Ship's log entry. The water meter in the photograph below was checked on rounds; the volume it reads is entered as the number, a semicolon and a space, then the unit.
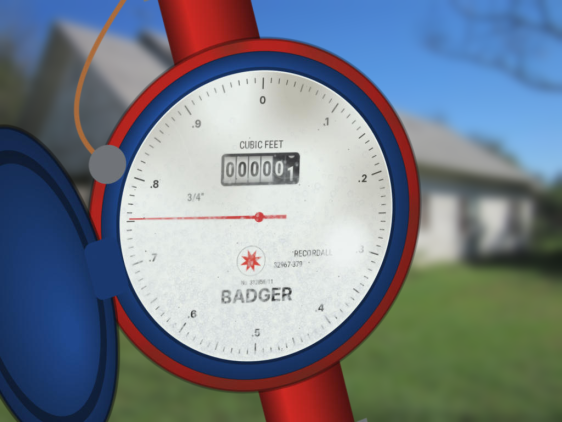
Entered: 0.75; ft³
